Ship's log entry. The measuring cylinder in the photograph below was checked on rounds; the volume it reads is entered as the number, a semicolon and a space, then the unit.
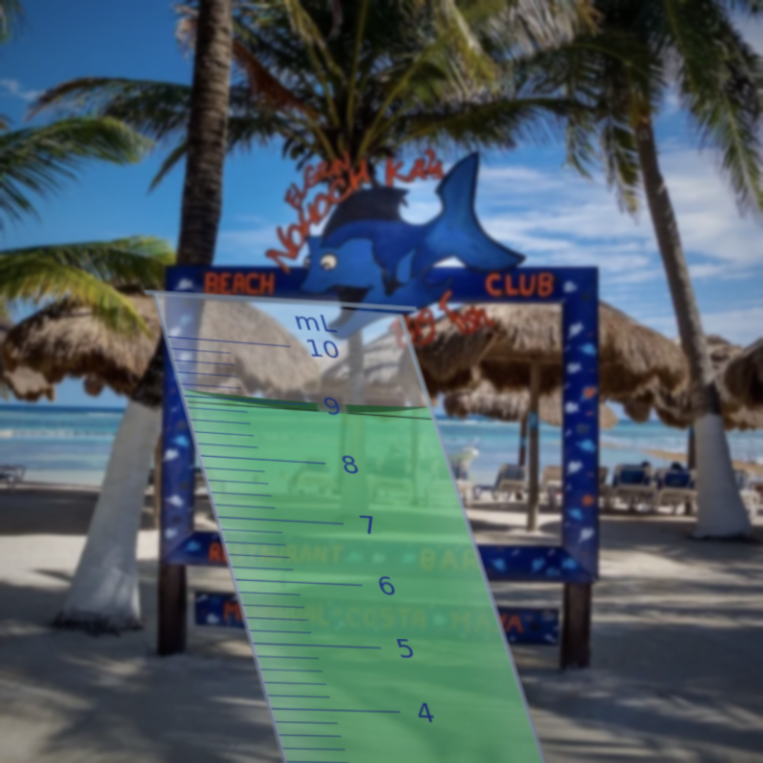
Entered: 8.9; mL
